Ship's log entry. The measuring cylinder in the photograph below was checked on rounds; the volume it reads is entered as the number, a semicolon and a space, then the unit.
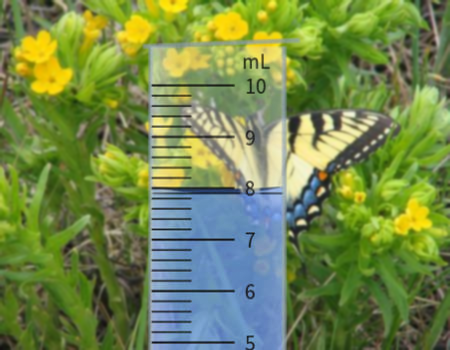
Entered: 7.9; mL
